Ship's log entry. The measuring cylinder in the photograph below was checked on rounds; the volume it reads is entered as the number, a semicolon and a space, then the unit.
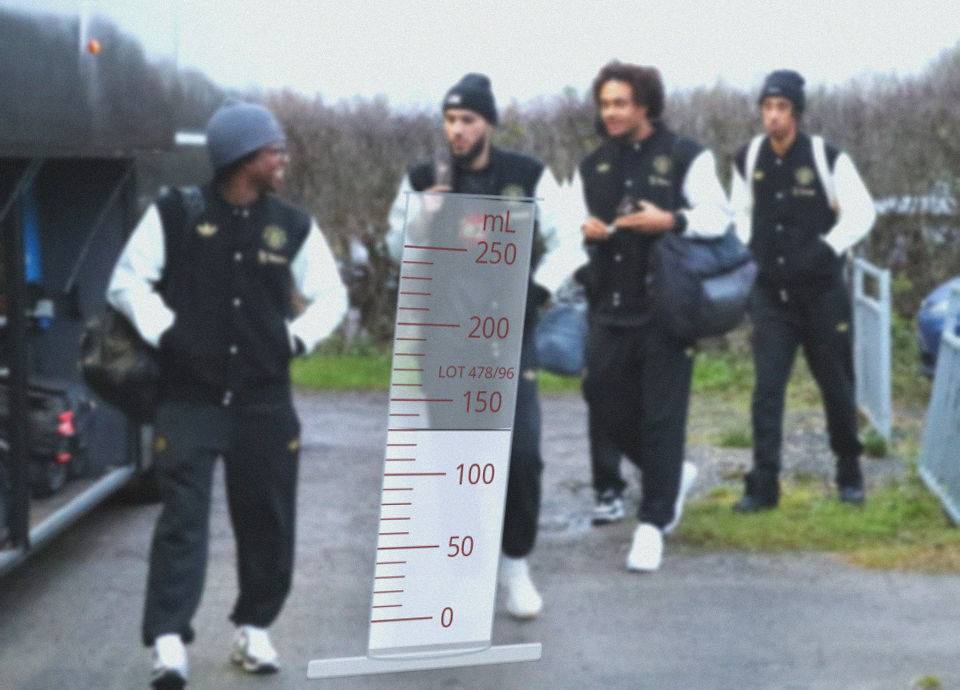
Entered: 130; mL
